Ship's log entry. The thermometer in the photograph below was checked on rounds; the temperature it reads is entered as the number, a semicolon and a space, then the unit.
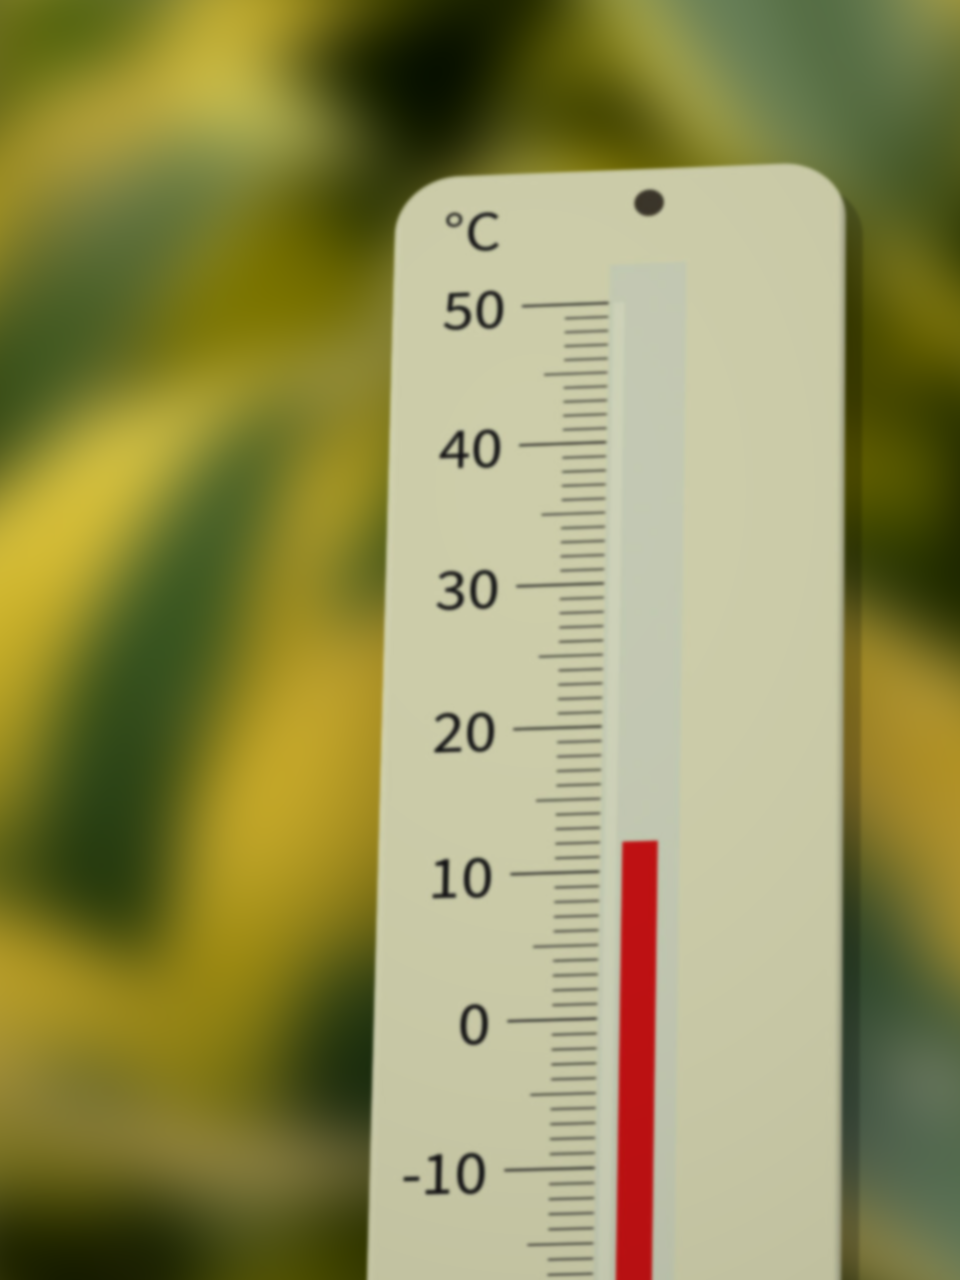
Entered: 12; °C
